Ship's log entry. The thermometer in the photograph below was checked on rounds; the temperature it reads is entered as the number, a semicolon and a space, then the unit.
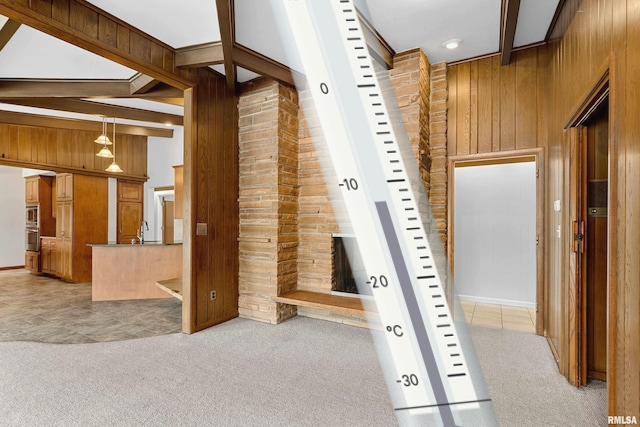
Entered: -12; °C
